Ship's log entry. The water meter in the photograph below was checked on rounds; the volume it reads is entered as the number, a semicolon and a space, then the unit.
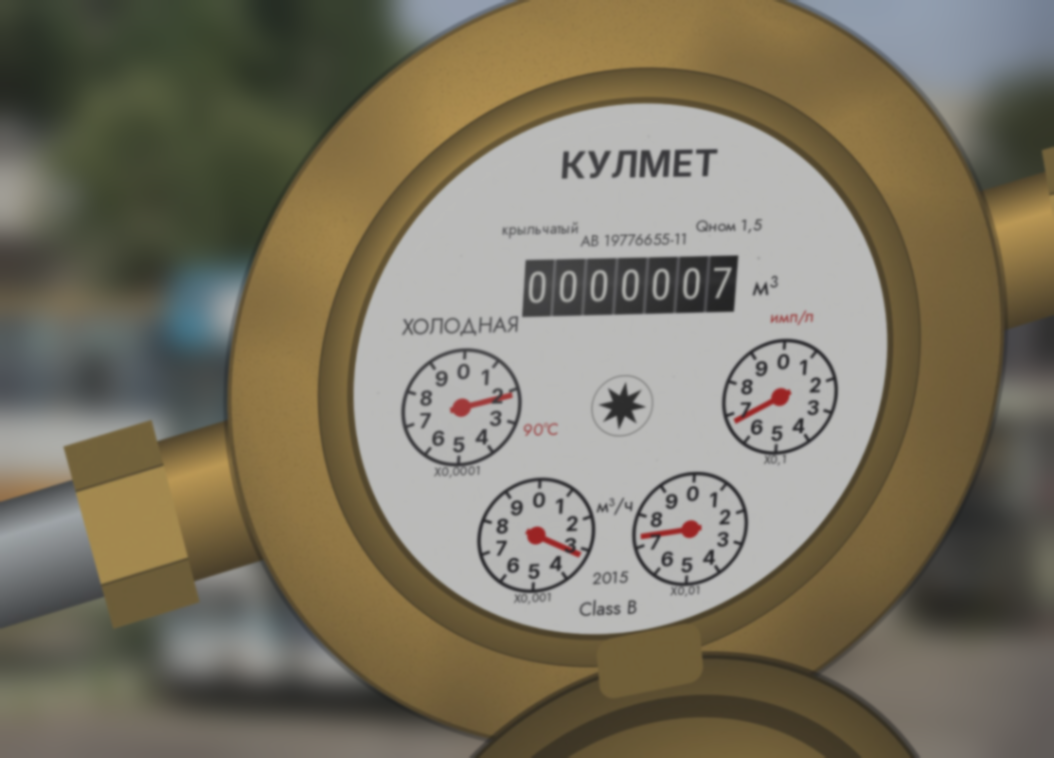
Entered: 7.6732; m³
